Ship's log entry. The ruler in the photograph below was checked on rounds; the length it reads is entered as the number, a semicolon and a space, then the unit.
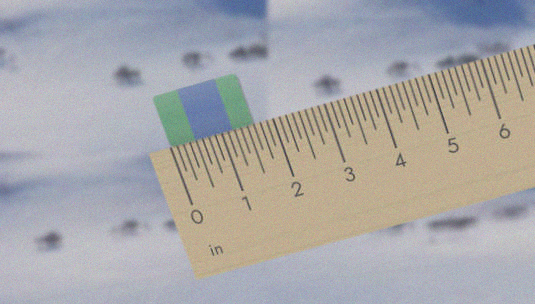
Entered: 1.625; in
